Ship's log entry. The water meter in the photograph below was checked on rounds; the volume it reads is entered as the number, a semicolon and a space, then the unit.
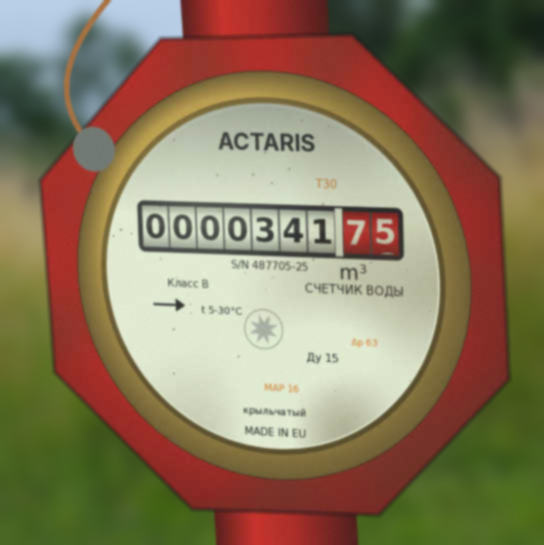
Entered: 341.75; m³
